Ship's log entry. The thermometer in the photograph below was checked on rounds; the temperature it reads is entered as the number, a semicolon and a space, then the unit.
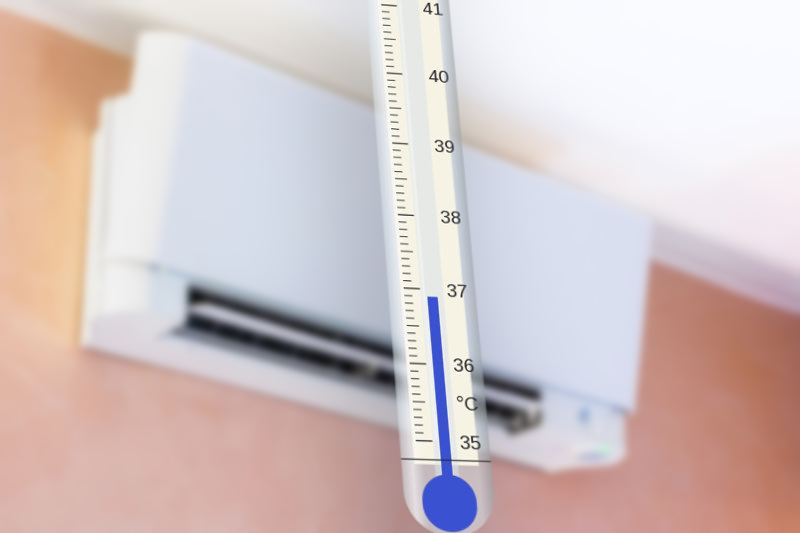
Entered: 36.9; °C
